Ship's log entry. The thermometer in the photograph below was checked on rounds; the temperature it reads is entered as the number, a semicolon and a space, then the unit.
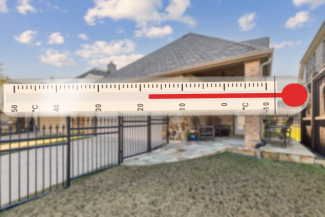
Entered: 18; °C
